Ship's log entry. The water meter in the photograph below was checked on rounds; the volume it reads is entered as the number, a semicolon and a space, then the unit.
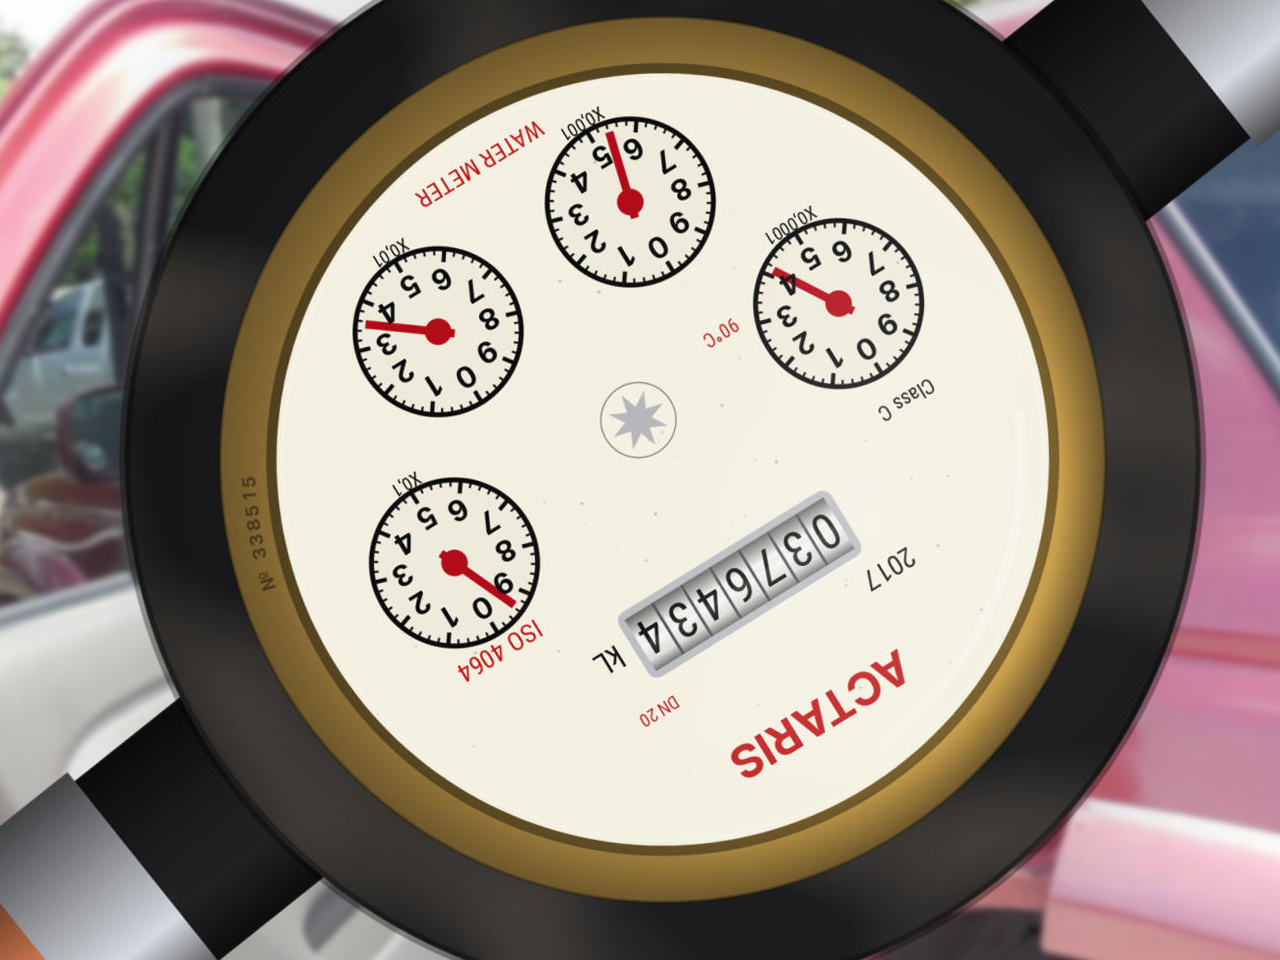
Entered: 376433.9354; kL
